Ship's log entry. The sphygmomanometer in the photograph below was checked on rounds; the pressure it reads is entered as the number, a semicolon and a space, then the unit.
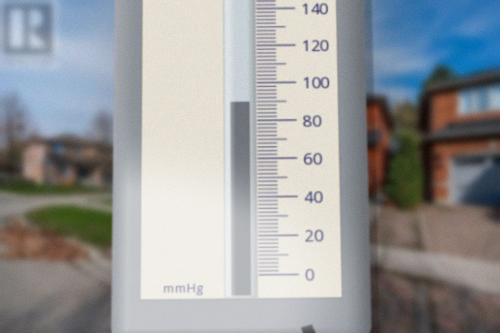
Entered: 90; mmHg
